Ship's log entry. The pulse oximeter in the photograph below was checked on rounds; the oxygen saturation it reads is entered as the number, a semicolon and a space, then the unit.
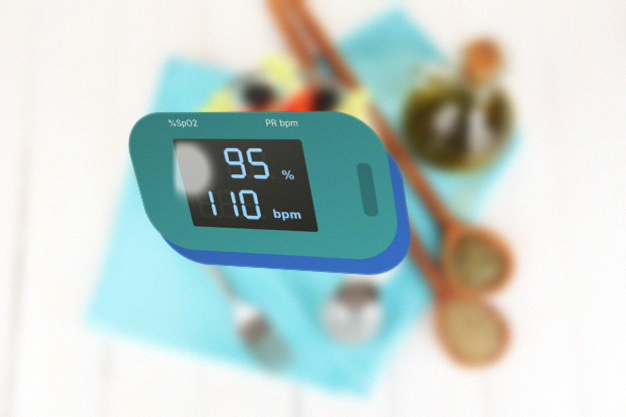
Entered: 95; %
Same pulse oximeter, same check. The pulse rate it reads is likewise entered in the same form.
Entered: 110; bpm
